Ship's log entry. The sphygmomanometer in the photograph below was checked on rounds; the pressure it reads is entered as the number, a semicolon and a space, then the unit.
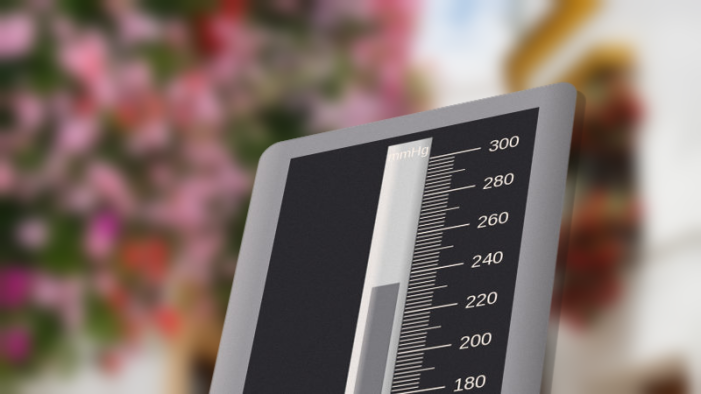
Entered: 236; mmHg
